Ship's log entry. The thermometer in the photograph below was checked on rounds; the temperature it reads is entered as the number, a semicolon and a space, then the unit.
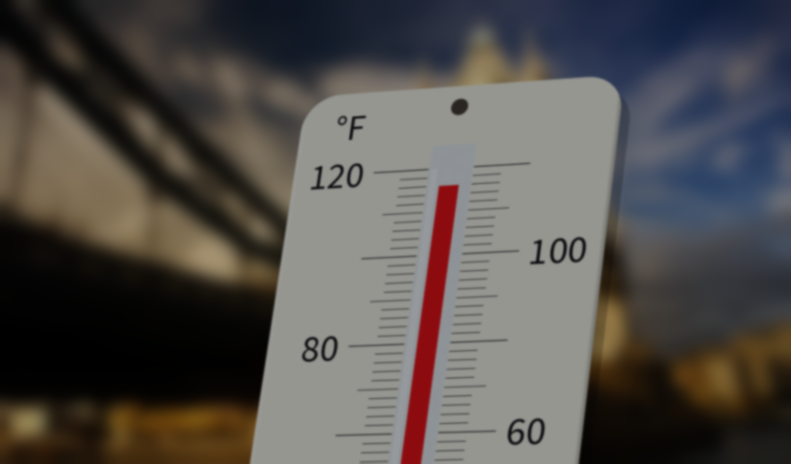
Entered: 116; °F
